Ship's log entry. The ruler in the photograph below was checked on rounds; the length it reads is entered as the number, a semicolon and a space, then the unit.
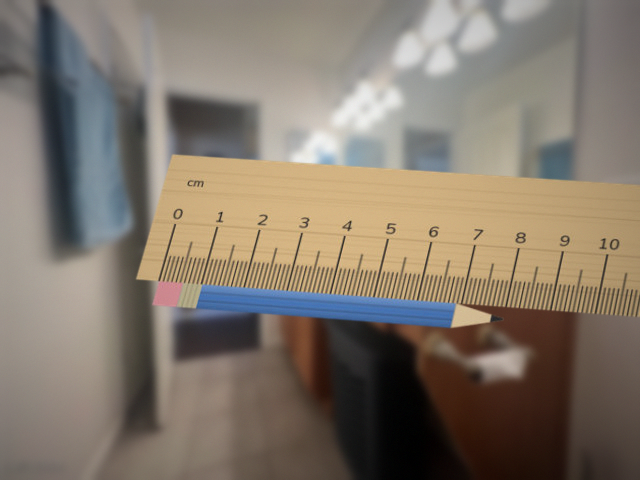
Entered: 8; cm
